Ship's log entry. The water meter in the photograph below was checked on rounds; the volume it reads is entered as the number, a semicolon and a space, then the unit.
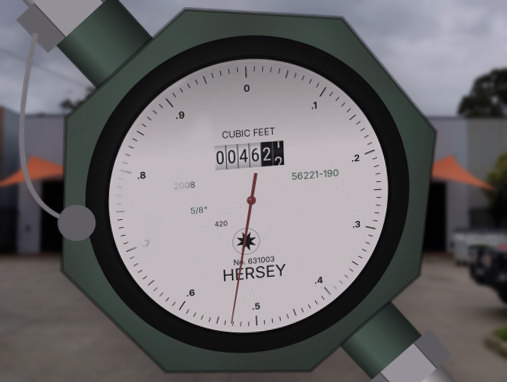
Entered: 4621.53; ft³
